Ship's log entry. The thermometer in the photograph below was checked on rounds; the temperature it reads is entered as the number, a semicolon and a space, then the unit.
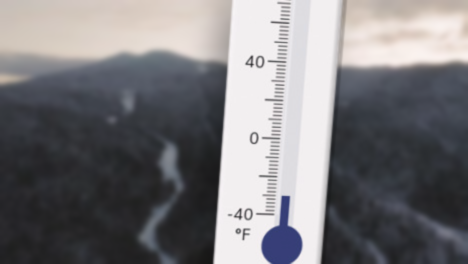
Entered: -30; °F
